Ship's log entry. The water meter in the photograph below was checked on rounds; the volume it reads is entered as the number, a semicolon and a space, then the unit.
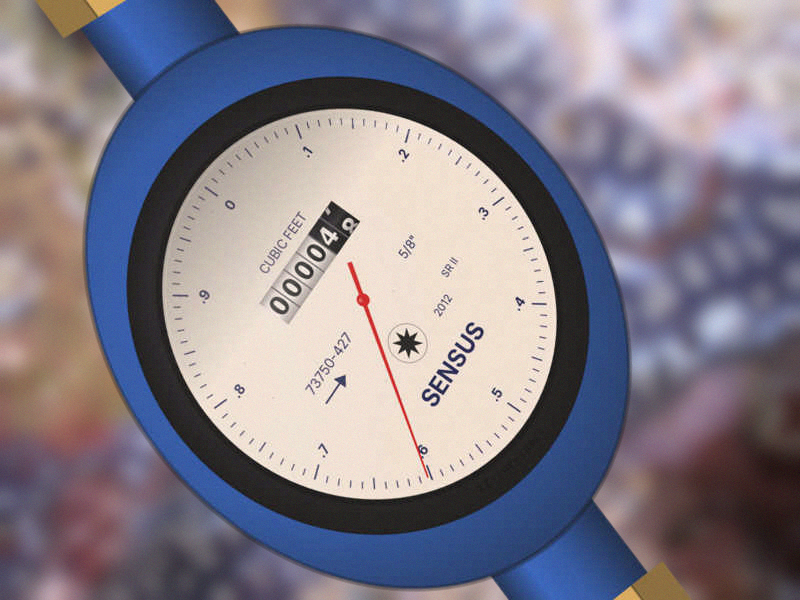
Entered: 47.60; ft³
